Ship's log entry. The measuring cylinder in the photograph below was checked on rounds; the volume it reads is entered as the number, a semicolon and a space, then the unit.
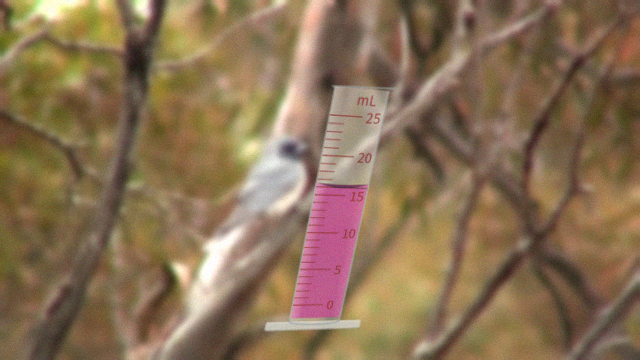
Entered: 16; mL
